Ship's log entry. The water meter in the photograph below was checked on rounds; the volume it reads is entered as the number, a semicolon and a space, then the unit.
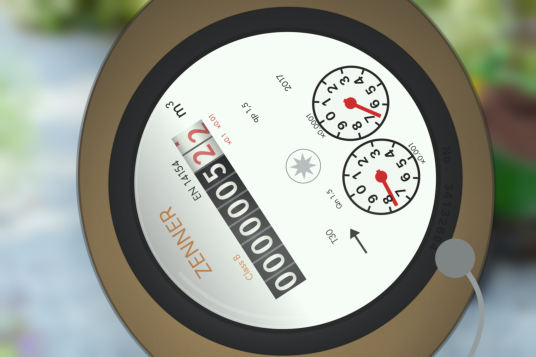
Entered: 5.2176; m³
